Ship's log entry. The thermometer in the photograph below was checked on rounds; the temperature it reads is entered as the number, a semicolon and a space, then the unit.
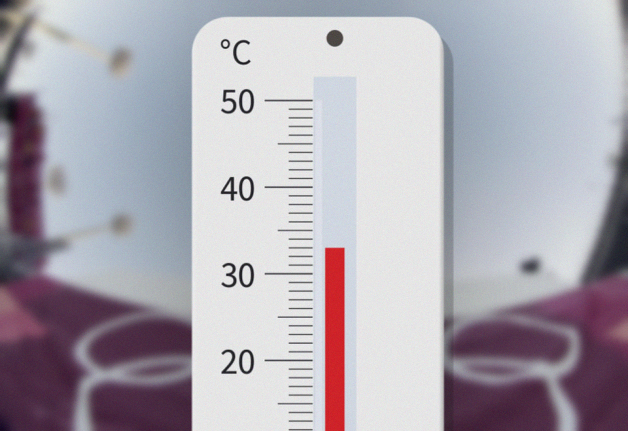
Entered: 33; °C
